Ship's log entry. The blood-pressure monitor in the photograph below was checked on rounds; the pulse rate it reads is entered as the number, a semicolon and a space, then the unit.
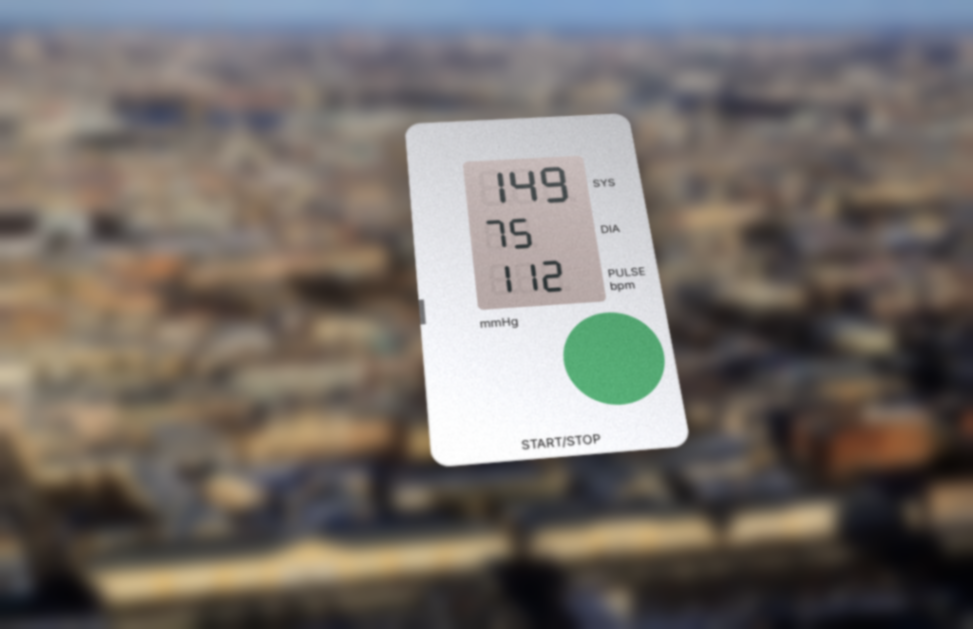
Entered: 112; bpm
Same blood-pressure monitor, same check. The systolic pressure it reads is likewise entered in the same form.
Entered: 149; mmHg
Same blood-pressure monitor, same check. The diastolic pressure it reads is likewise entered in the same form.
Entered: 75; mmHg
